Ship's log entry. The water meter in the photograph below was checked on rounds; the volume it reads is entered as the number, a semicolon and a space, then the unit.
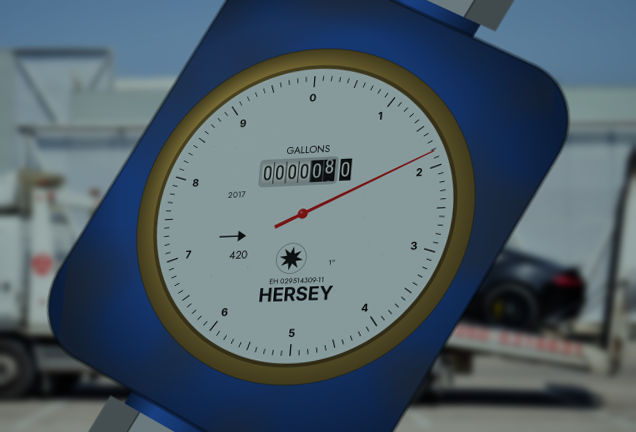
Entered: 81.8; gal
